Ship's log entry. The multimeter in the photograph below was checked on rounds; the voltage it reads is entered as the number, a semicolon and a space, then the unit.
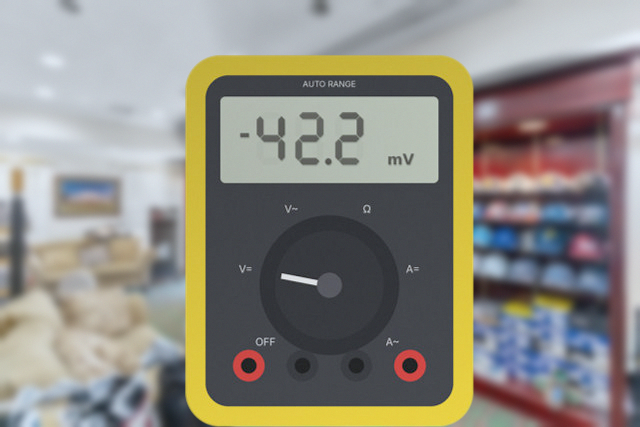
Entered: -42.2; mV
